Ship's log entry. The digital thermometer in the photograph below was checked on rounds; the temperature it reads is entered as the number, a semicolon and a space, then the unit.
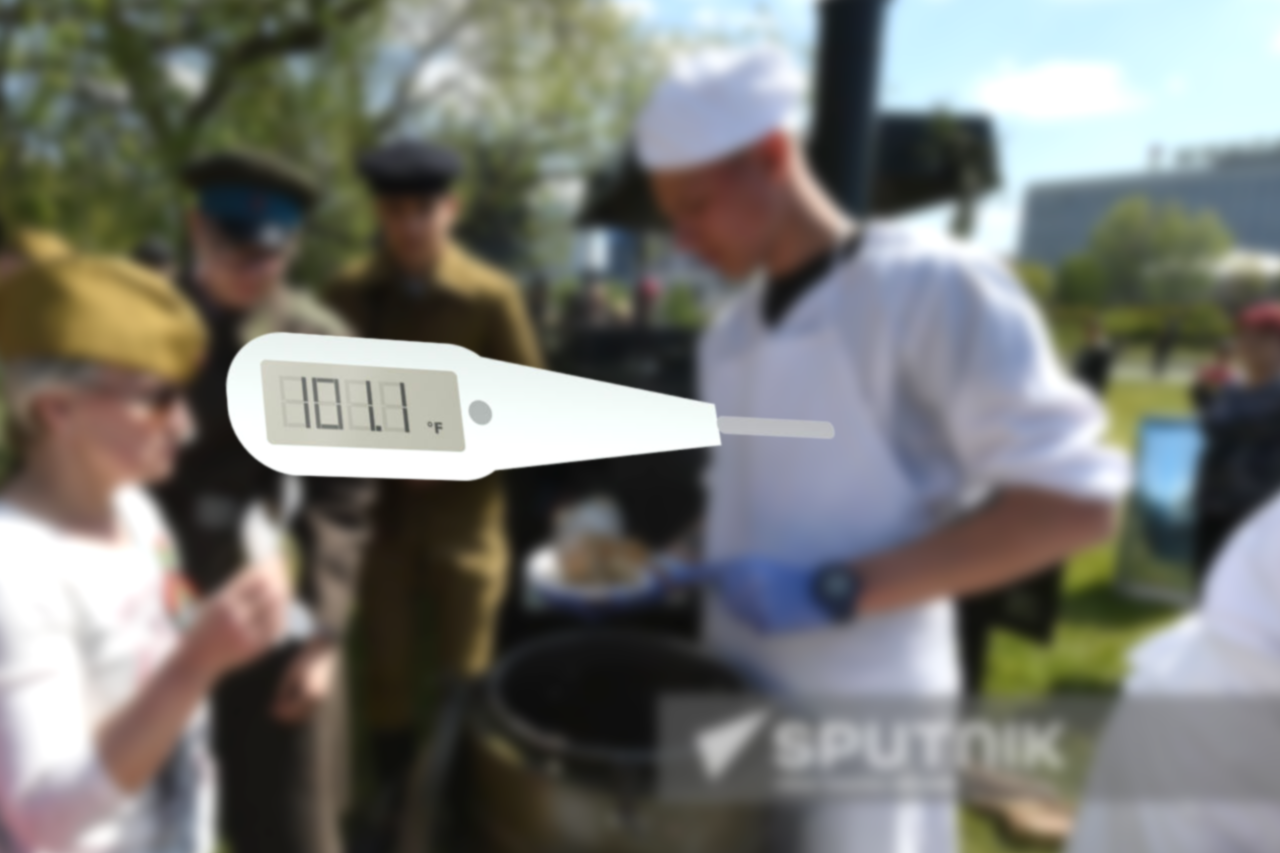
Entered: 101.1; °F
